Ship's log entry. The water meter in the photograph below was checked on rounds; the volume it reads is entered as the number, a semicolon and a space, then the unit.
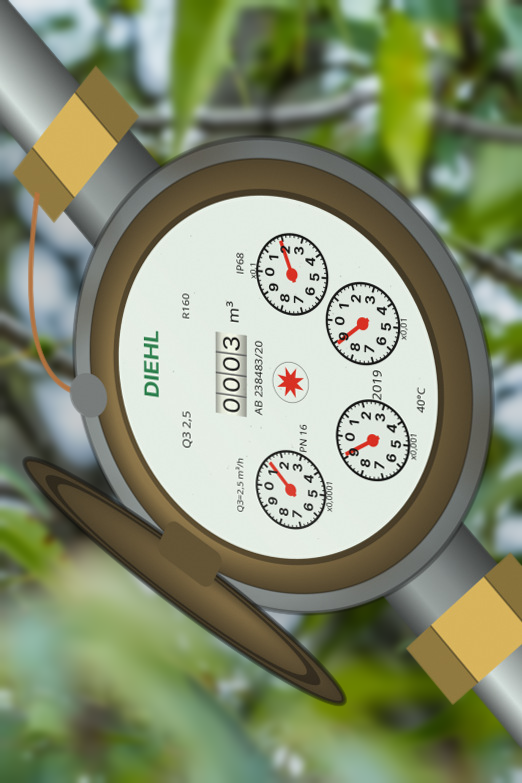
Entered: 3.1891; m³
